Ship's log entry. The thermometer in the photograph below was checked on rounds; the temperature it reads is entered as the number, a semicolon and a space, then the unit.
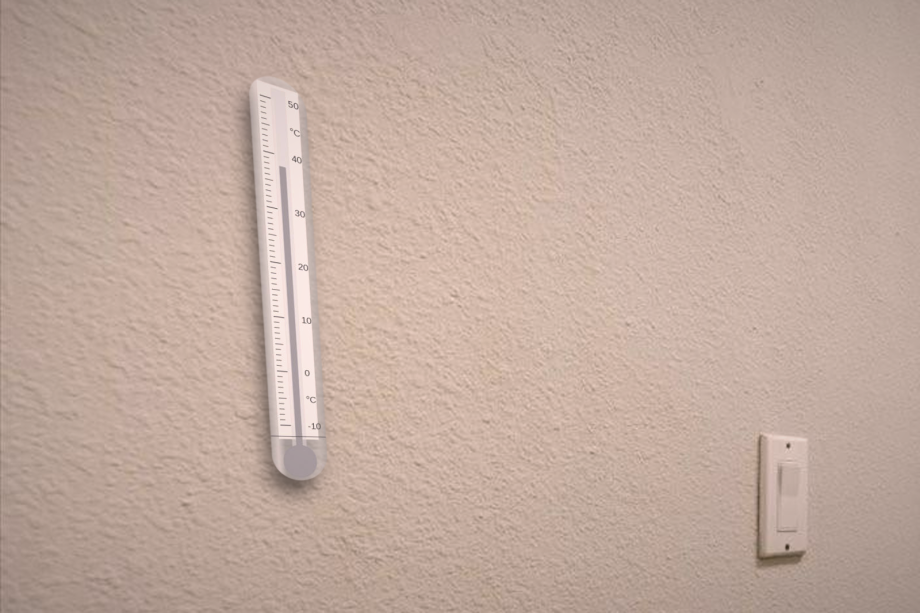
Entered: 38; °C
